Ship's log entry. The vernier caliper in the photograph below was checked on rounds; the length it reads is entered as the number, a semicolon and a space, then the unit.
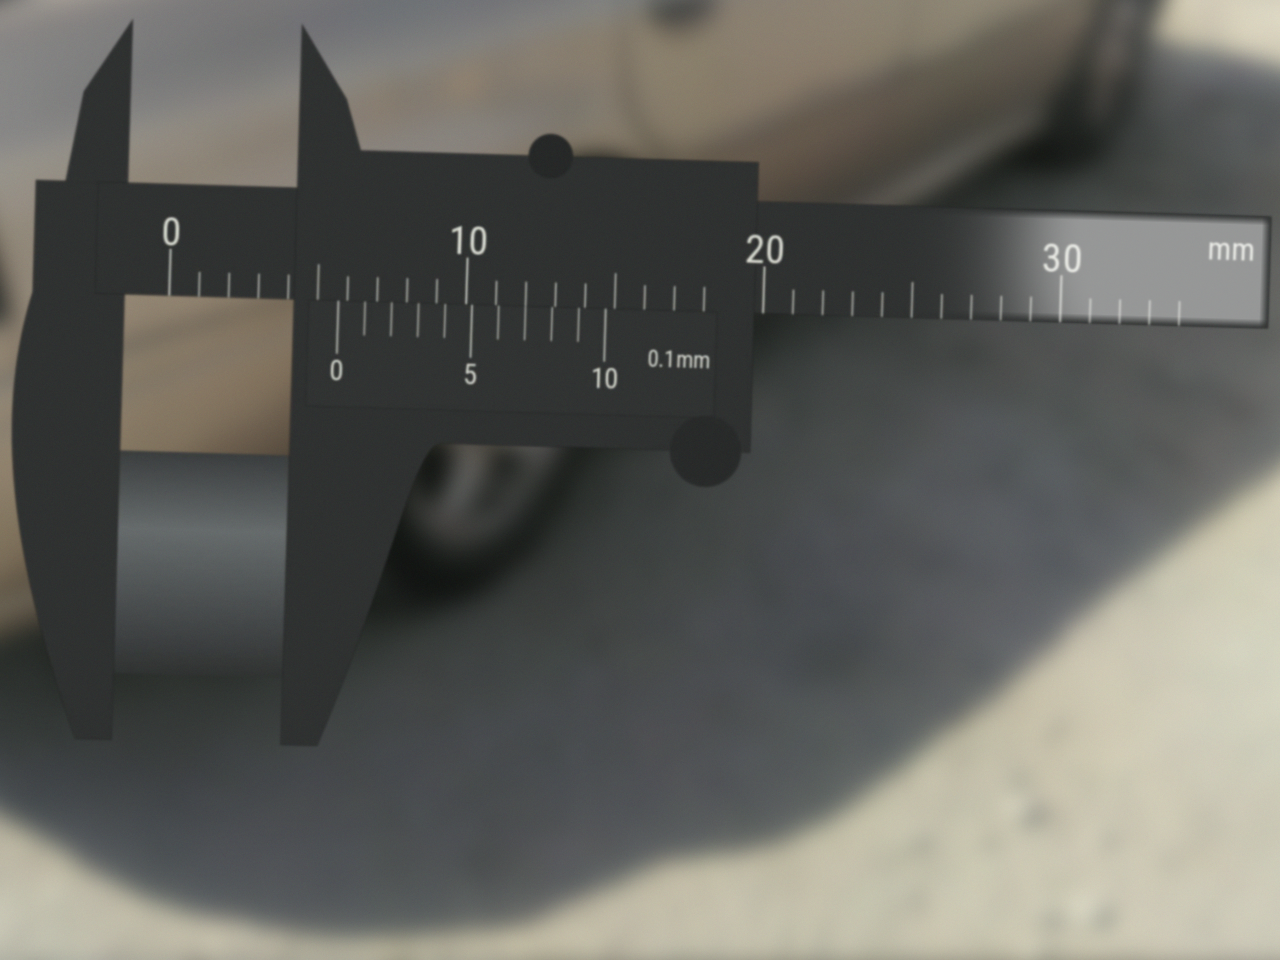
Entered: 5.7; mm
